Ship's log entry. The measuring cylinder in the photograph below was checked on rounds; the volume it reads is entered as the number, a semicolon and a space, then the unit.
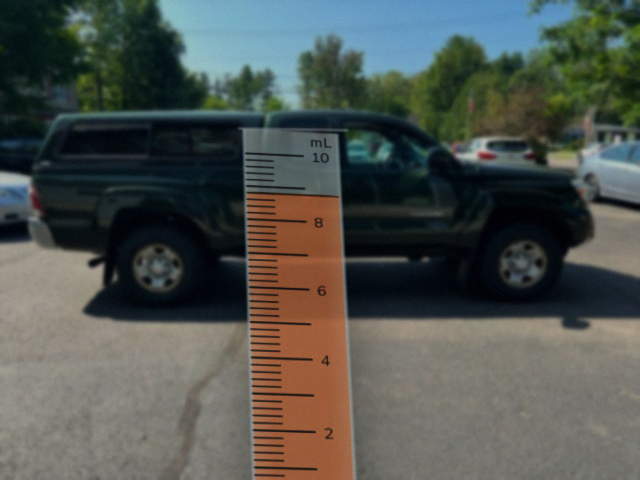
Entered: 8.8; mL
